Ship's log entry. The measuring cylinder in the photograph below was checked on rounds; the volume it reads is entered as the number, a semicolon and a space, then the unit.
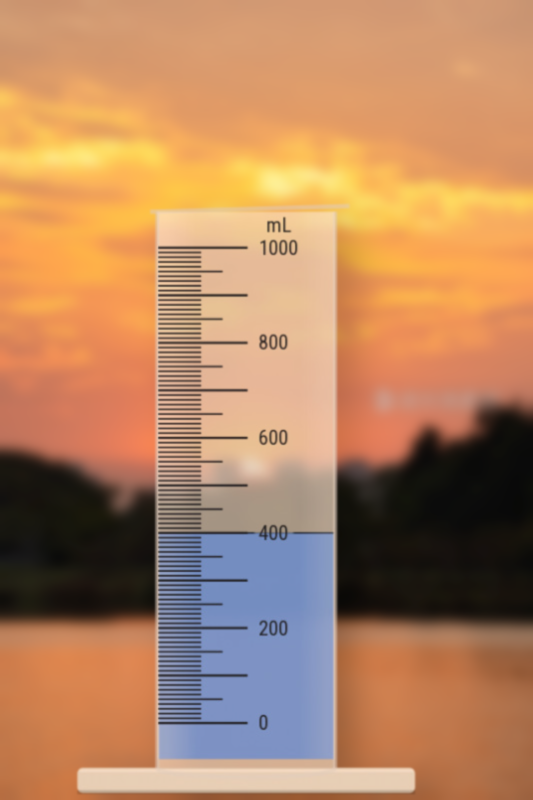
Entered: 400; mL
